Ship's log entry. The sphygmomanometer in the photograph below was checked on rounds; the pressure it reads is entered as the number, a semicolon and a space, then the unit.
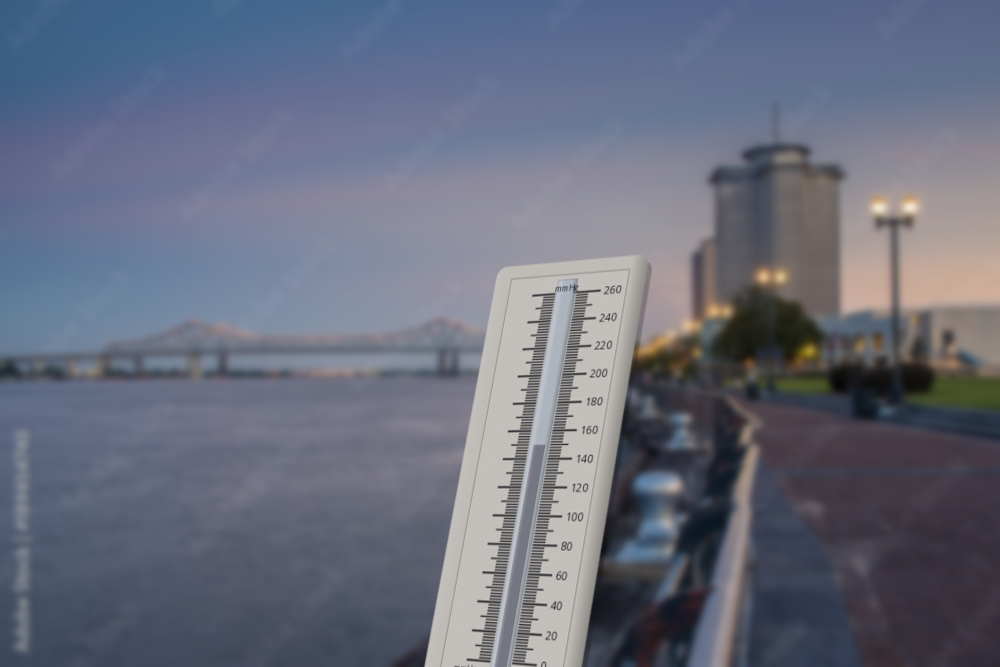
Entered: 150; mmHg
